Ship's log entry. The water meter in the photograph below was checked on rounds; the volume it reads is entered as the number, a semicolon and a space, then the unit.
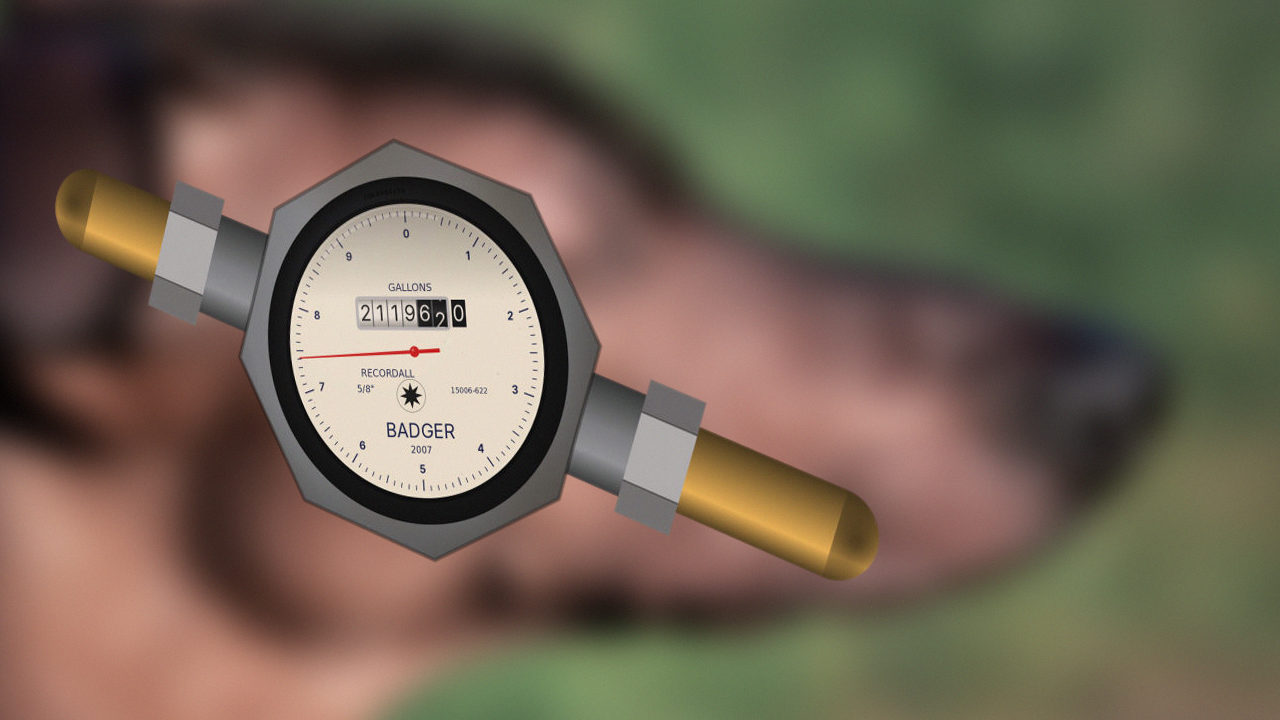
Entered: 2119617.4; gal
